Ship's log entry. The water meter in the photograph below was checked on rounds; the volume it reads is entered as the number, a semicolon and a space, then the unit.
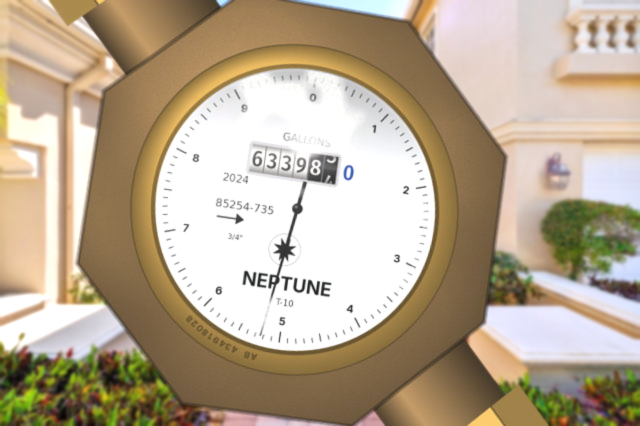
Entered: 6339835.2; gal
